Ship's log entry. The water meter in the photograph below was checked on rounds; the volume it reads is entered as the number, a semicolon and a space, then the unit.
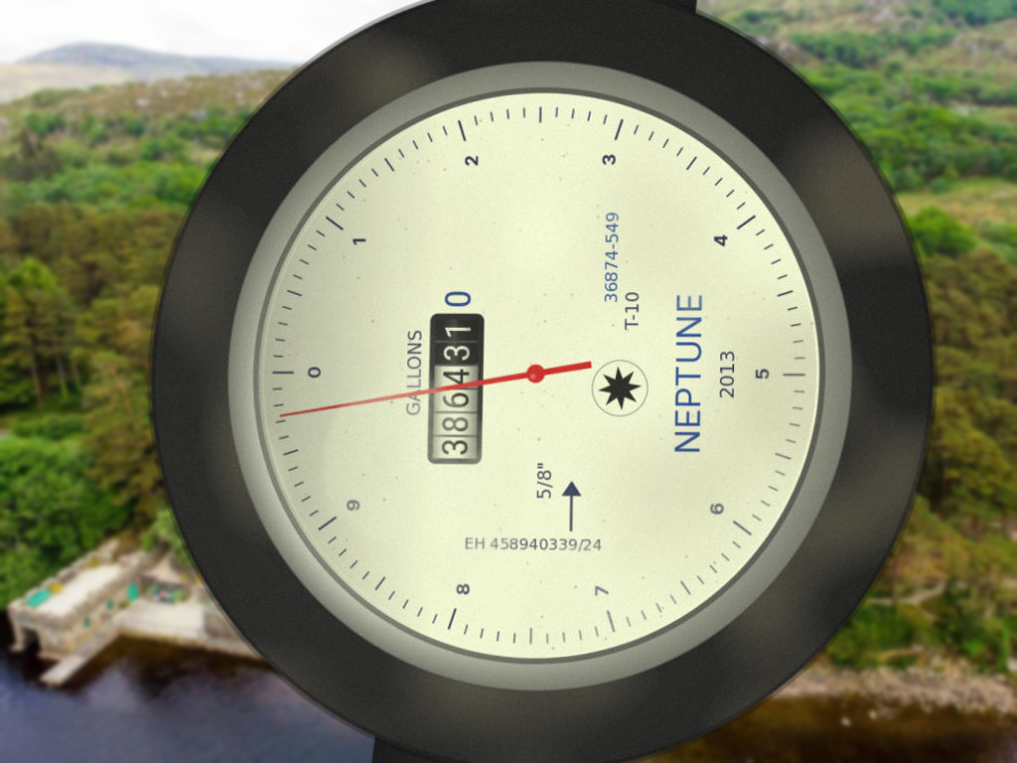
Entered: 3864309.7; gal
